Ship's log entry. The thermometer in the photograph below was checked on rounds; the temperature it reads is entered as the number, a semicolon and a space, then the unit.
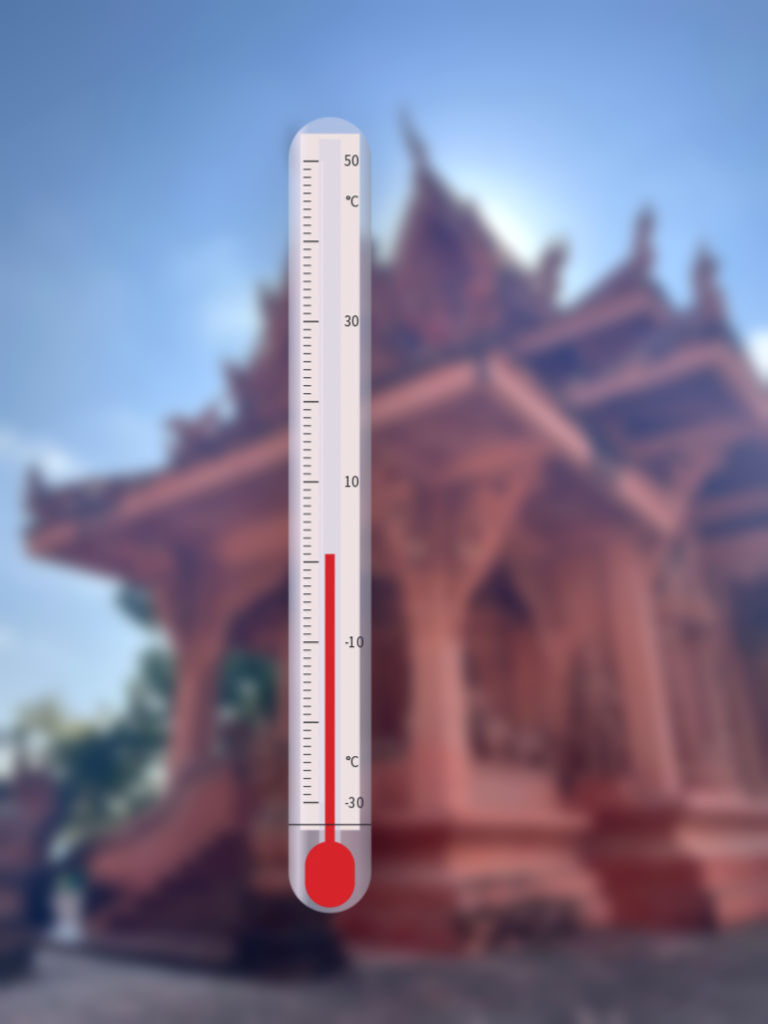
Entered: 1; °C
